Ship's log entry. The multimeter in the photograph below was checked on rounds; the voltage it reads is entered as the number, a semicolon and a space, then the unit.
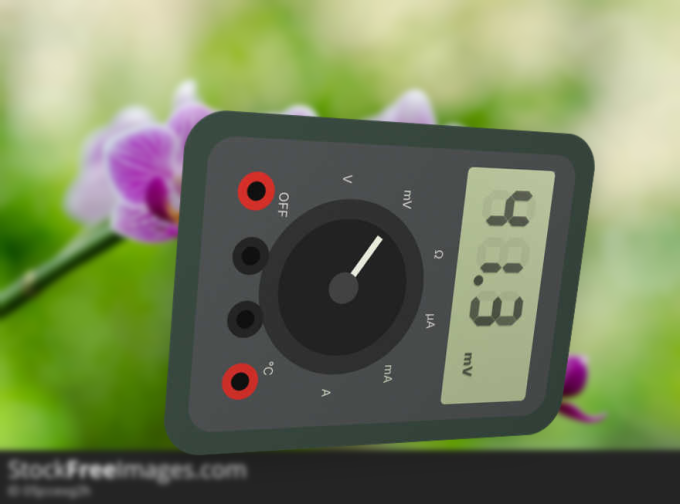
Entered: 41.3; mV
